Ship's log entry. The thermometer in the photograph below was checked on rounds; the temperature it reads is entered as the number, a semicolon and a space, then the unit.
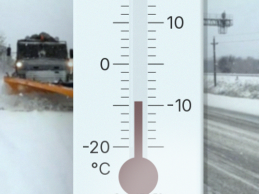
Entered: -9; °C
